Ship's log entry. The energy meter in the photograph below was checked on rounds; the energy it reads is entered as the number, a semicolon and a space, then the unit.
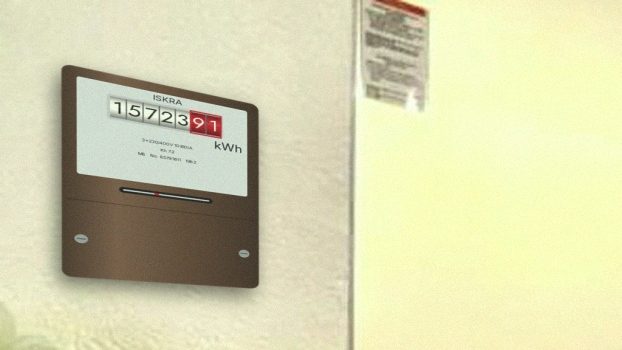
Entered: 15723.91; kWh
